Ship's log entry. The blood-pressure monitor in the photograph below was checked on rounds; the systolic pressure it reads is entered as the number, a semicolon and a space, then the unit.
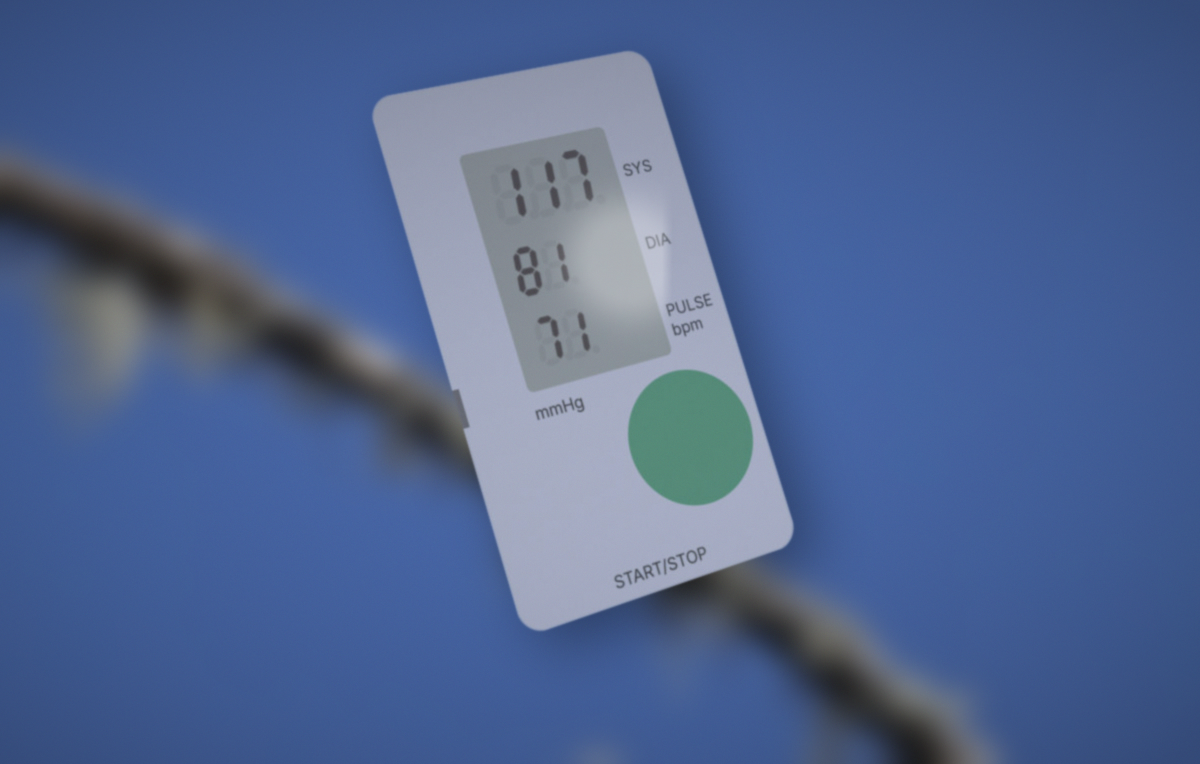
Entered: 117; mmHg
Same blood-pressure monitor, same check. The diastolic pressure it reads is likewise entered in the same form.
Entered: 81; mmHg
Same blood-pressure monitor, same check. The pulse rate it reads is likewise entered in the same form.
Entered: 71; bpm
